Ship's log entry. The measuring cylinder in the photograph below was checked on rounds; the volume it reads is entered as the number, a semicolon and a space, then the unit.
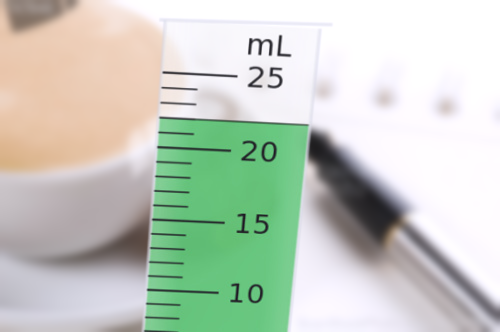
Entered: 22; mL
